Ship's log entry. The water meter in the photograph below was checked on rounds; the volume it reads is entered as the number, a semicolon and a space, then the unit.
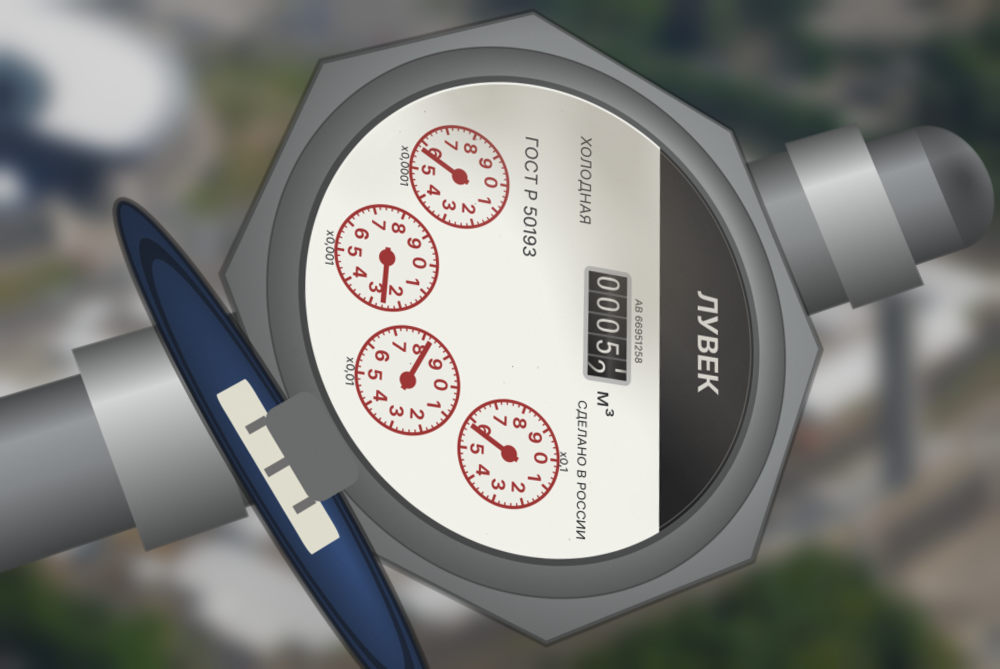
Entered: 51.5825; m³
